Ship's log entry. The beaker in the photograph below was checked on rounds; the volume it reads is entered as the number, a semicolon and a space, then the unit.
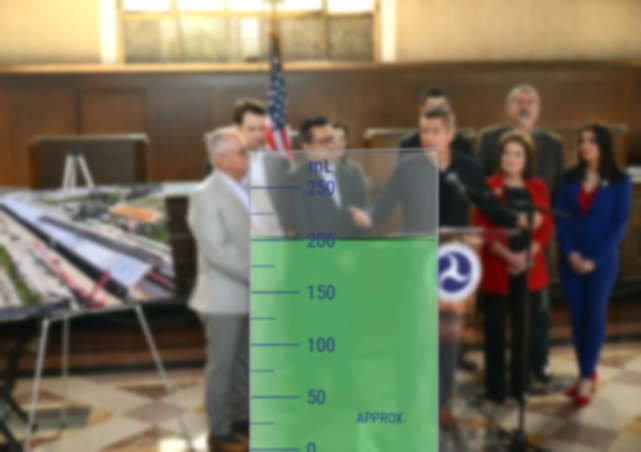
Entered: 200; mL
